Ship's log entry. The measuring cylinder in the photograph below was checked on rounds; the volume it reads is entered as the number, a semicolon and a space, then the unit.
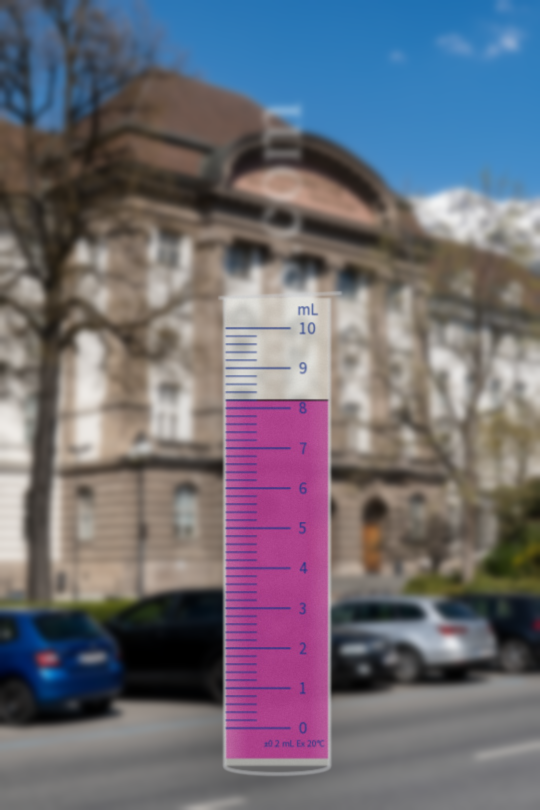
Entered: 8.2; mL
